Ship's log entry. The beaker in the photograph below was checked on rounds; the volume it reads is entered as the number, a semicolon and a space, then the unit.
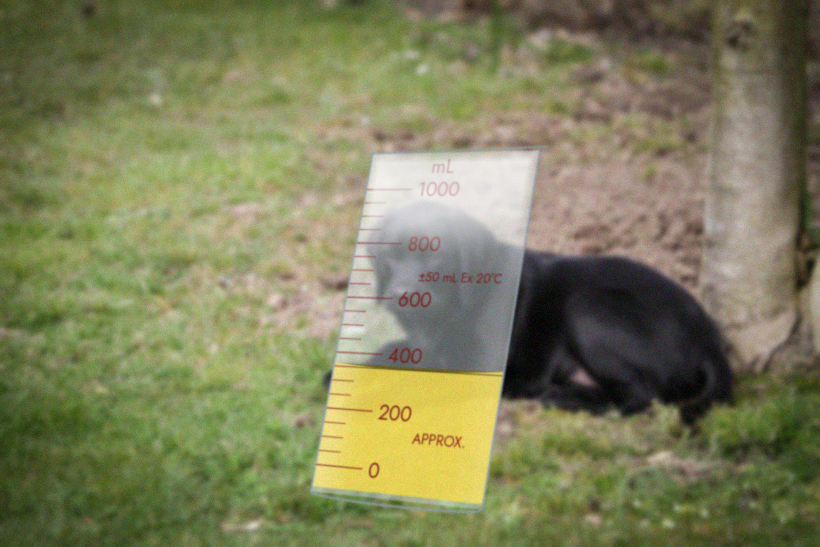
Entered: 350; mL
